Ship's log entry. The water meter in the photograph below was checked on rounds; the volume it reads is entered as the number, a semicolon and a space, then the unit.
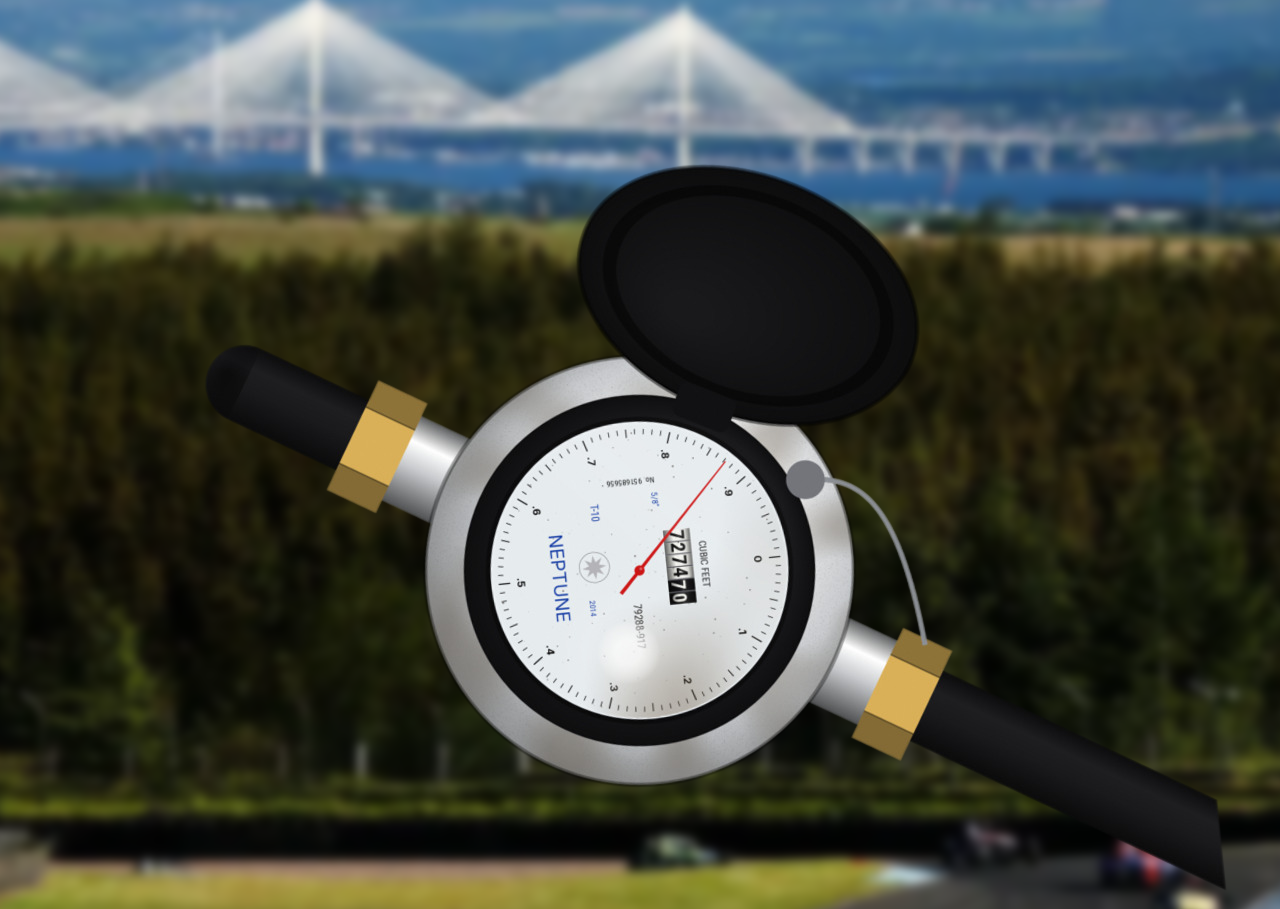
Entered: 727469.87; ft³
